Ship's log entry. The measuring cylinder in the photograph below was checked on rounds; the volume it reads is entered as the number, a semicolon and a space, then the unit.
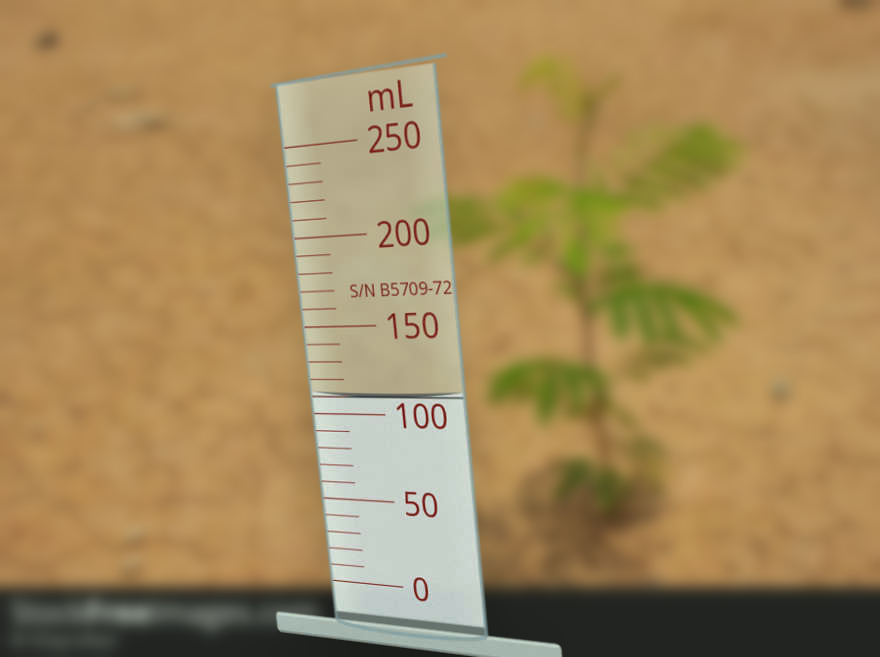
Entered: 110; mL
